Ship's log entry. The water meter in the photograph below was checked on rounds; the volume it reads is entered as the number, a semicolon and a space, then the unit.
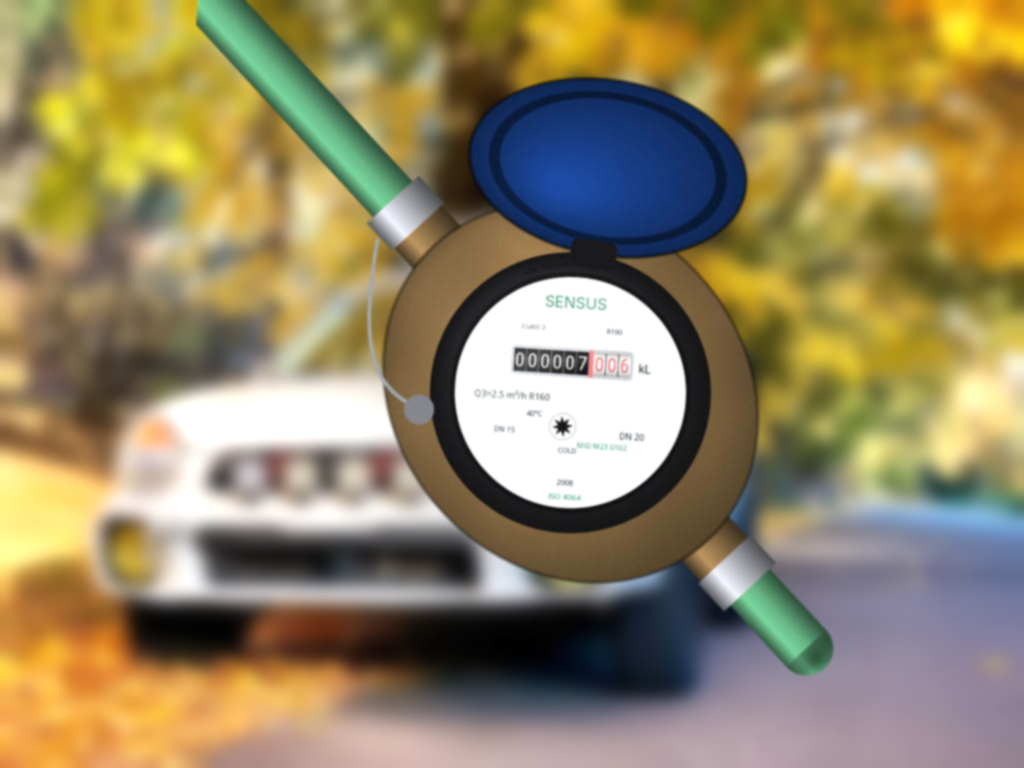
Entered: 7.006; kL
